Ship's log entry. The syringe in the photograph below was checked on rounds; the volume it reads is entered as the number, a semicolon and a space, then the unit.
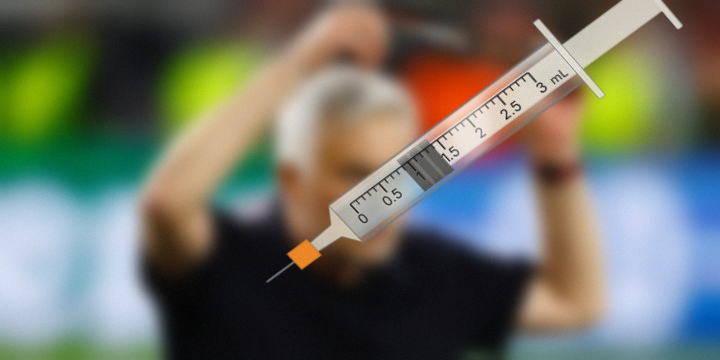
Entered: 0.9; mL
